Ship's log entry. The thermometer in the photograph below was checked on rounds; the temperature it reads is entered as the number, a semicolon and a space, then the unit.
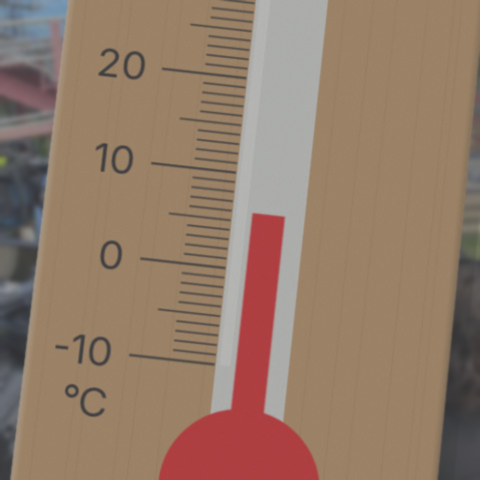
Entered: 6; °C
